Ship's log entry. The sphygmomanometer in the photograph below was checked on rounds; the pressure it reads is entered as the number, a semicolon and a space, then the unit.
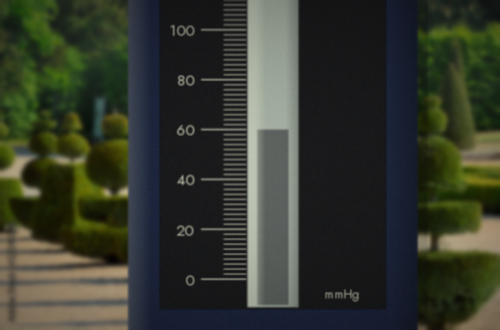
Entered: 60; mmHg
